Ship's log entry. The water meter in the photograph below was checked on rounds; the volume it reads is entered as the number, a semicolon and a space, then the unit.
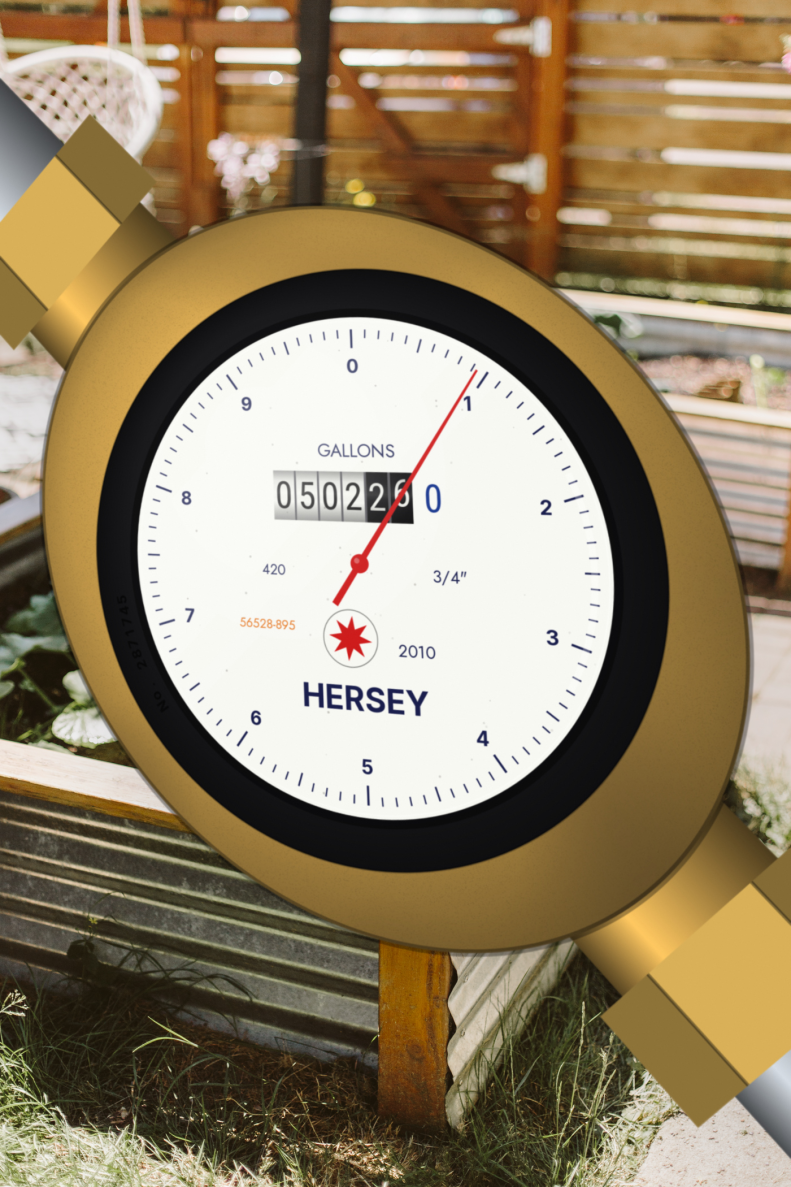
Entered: 502260.9; gal
